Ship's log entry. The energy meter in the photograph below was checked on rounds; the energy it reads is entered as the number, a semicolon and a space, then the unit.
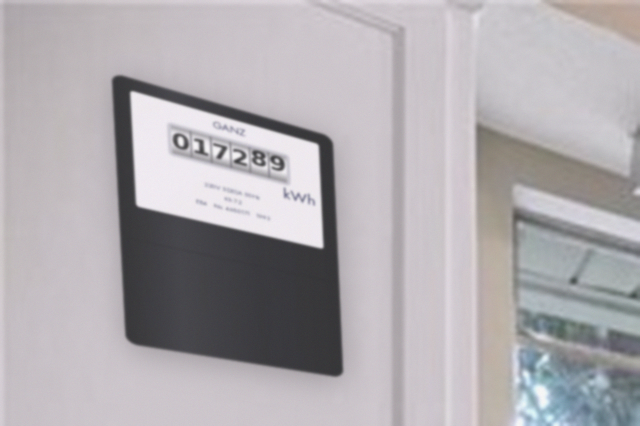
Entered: 17289; kWh
